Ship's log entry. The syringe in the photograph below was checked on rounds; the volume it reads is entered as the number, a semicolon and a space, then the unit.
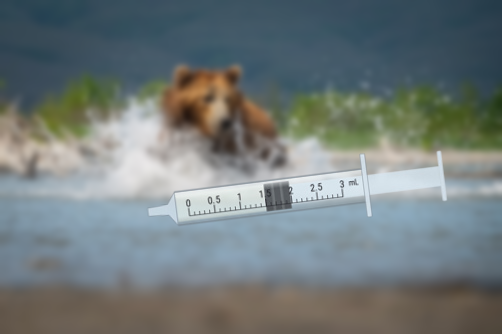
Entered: 1.5; mL
